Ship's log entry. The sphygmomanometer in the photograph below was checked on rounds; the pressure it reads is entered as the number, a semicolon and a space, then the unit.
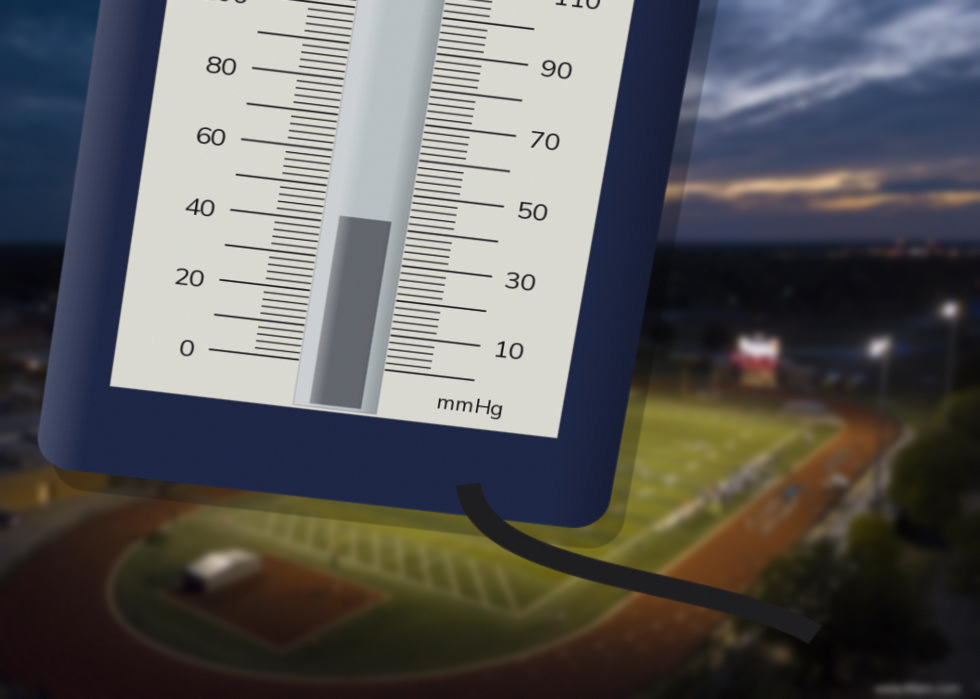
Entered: 42; mmHg
